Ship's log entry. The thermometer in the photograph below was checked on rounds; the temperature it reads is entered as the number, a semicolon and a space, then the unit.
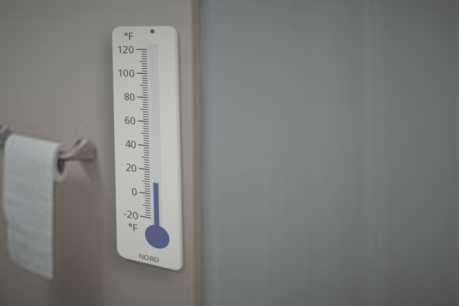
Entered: 10; °F
